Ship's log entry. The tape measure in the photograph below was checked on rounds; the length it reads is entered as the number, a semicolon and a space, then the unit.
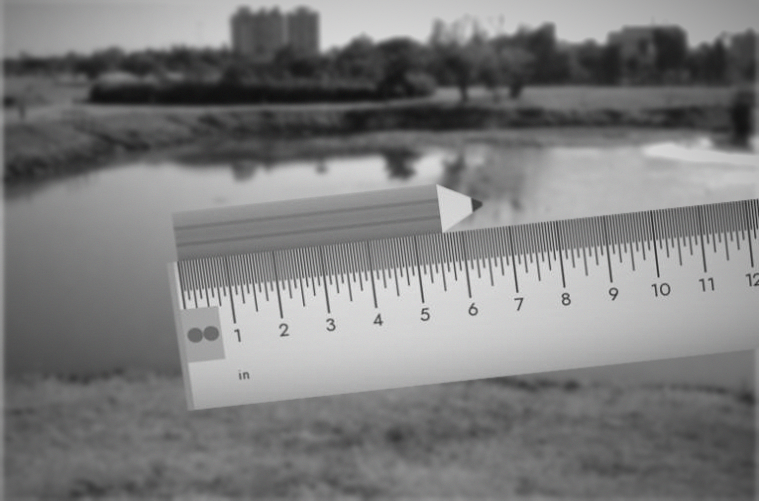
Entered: 6.5; in
